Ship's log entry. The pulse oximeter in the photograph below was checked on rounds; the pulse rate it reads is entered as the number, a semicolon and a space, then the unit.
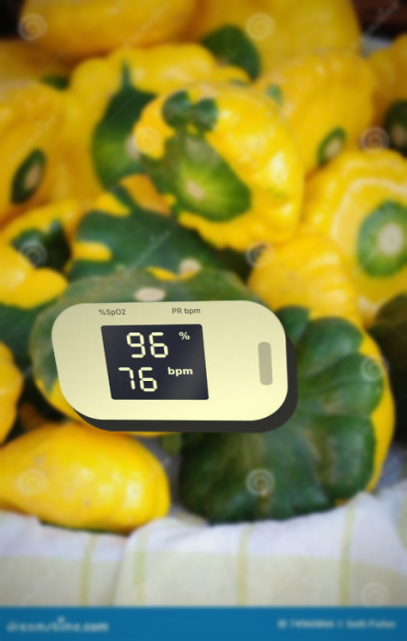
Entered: 76; bpm
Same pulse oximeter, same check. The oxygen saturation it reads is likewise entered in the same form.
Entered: 96; %
